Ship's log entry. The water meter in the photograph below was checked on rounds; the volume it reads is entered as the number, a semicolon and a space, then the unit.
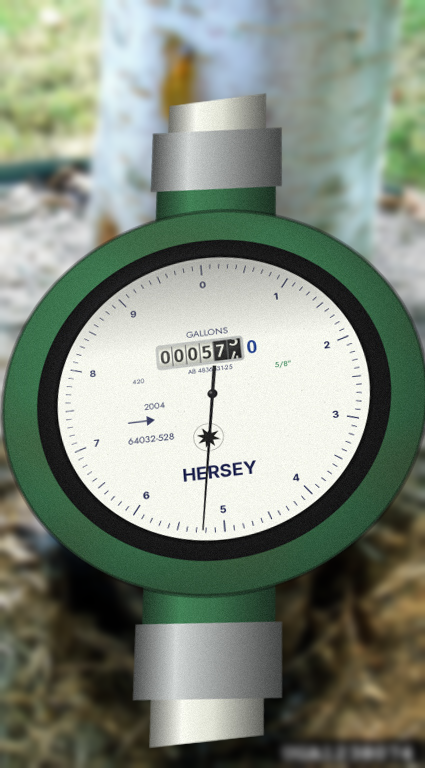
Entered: 5735.2; gal
